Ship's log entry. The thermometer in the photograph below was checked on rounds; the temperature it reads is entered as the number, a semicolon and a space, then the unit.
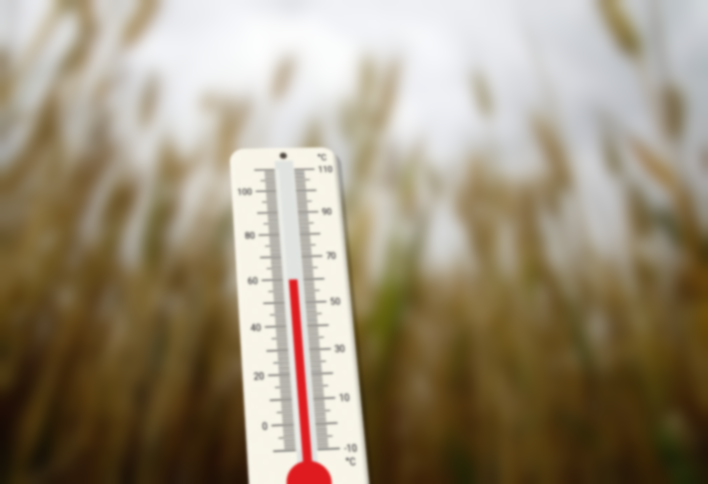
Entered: 60; °C
